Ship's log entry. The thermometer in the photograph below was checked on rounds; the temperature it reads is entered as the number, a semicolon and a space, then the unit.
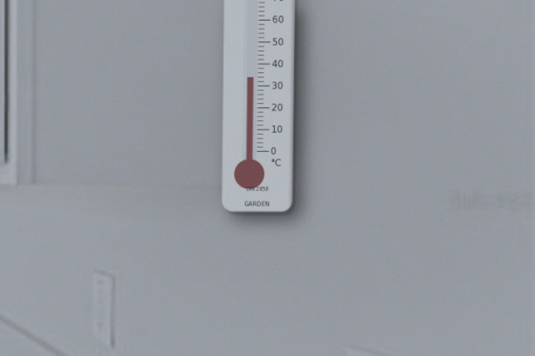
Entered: 34; °C
